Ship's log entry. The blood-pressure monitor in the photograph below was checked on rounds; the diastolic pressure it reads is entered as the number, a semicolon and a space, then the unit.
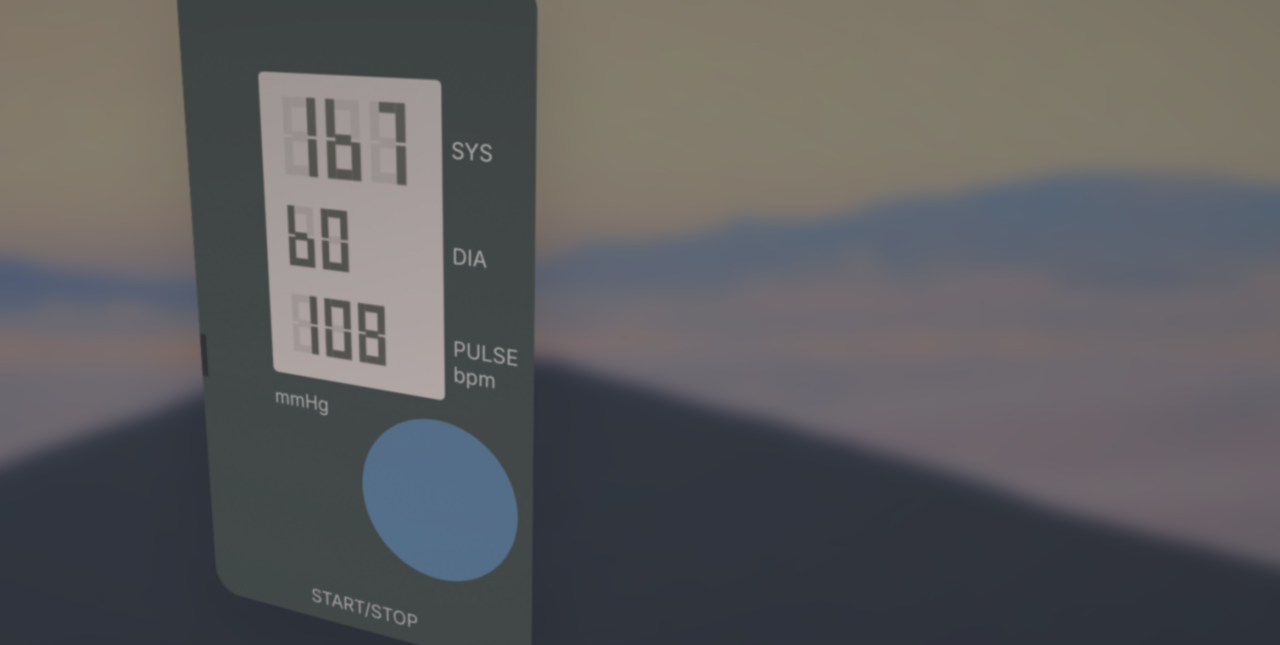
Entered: 60; mmHg
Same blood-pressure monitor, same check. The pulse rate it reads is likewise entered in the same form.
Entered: 108; bpm
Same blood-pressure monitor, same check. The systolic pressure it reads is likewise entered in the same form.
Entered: 167; mmHg
